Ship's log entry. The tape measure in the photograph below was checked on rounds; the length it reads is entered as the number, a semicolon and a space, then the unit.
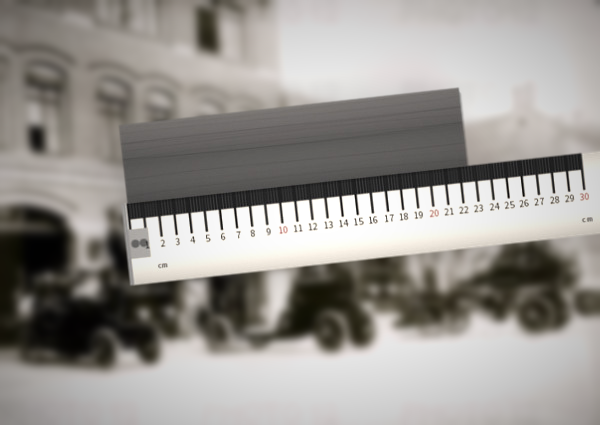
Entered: 22.5; cm
